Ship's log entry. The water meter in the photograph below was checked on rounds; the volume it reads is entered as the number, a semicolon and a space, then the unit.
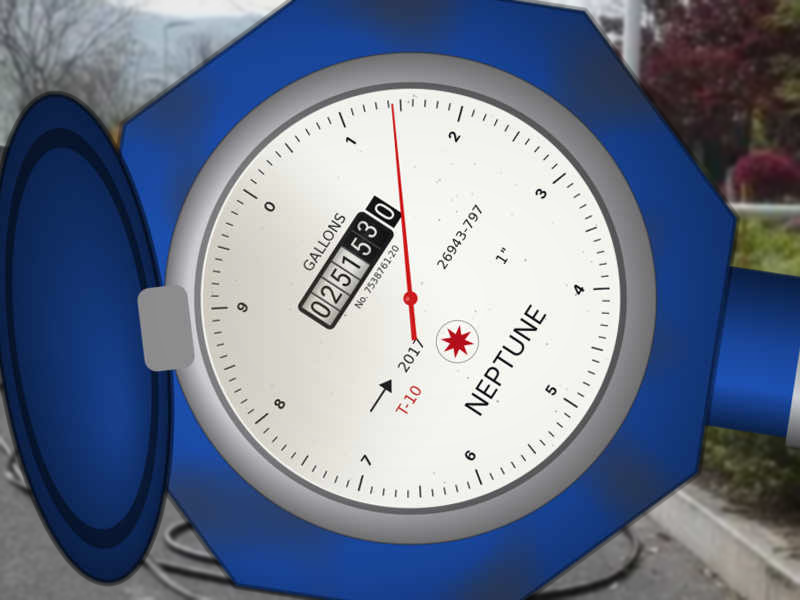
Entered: 251531.4; gal
